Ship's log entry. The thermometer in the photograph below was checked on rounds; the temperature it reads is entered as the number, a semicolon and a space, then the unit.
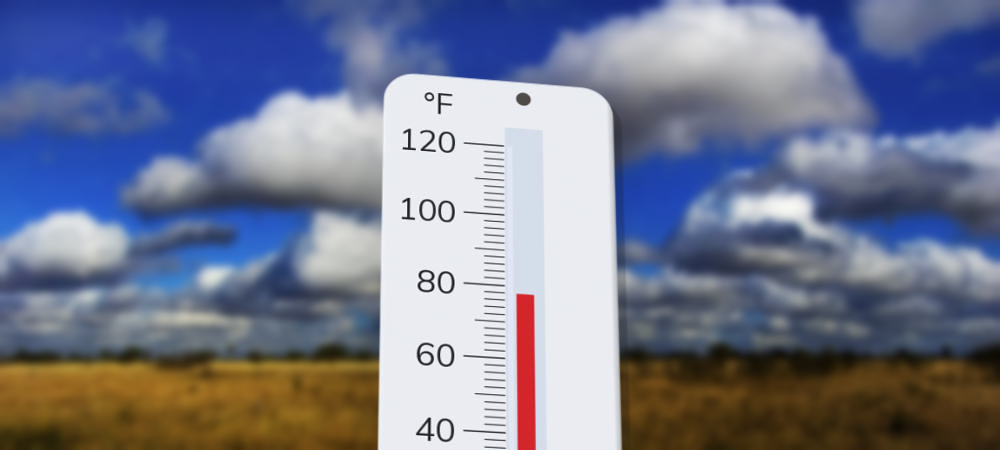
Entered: 78; °F
